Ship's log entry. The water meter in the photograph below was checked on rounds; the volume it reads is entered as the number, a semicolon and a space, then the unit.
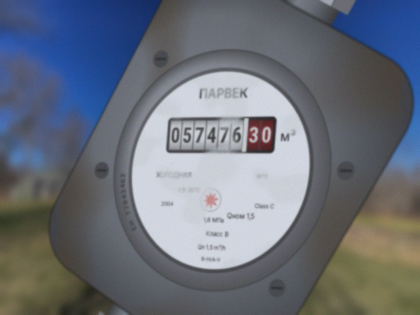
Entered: 57476.30; m³
